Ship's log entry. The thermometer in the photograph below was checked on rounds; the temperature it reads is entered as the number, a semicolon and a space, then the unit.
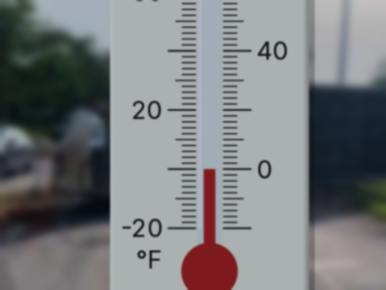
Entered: 0; °F
